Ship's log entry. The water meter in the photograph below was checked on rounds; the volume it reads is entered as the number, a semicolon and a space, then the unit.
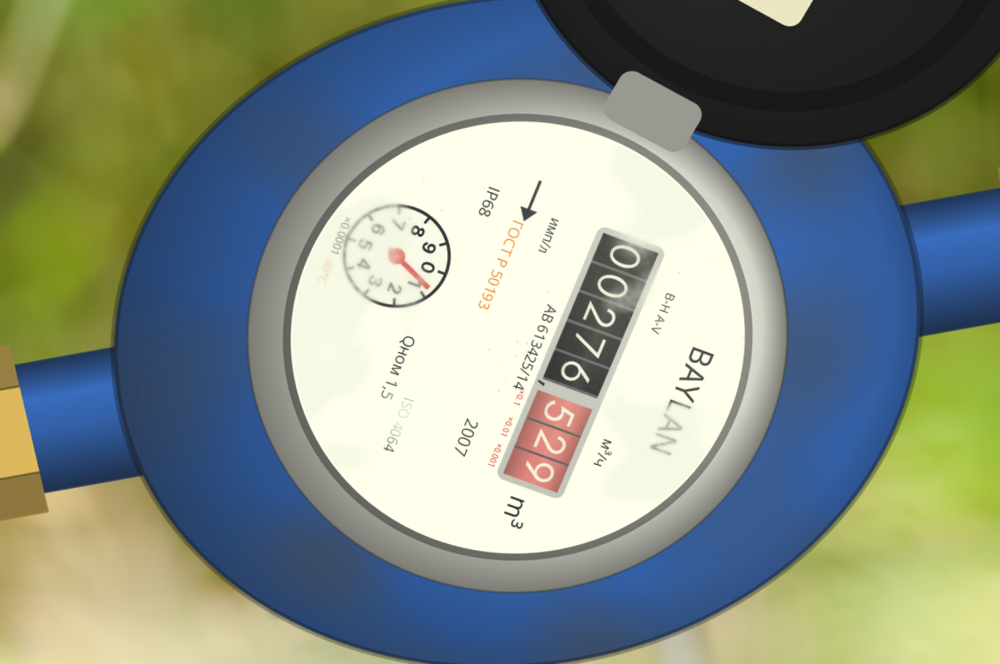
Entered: 276.5290; m³
